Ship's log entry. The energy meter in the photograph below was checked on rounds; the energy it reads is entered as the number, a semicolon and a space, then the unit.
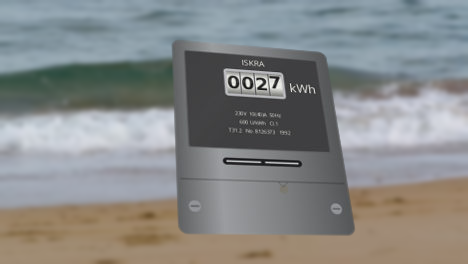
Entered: 27; kWh
